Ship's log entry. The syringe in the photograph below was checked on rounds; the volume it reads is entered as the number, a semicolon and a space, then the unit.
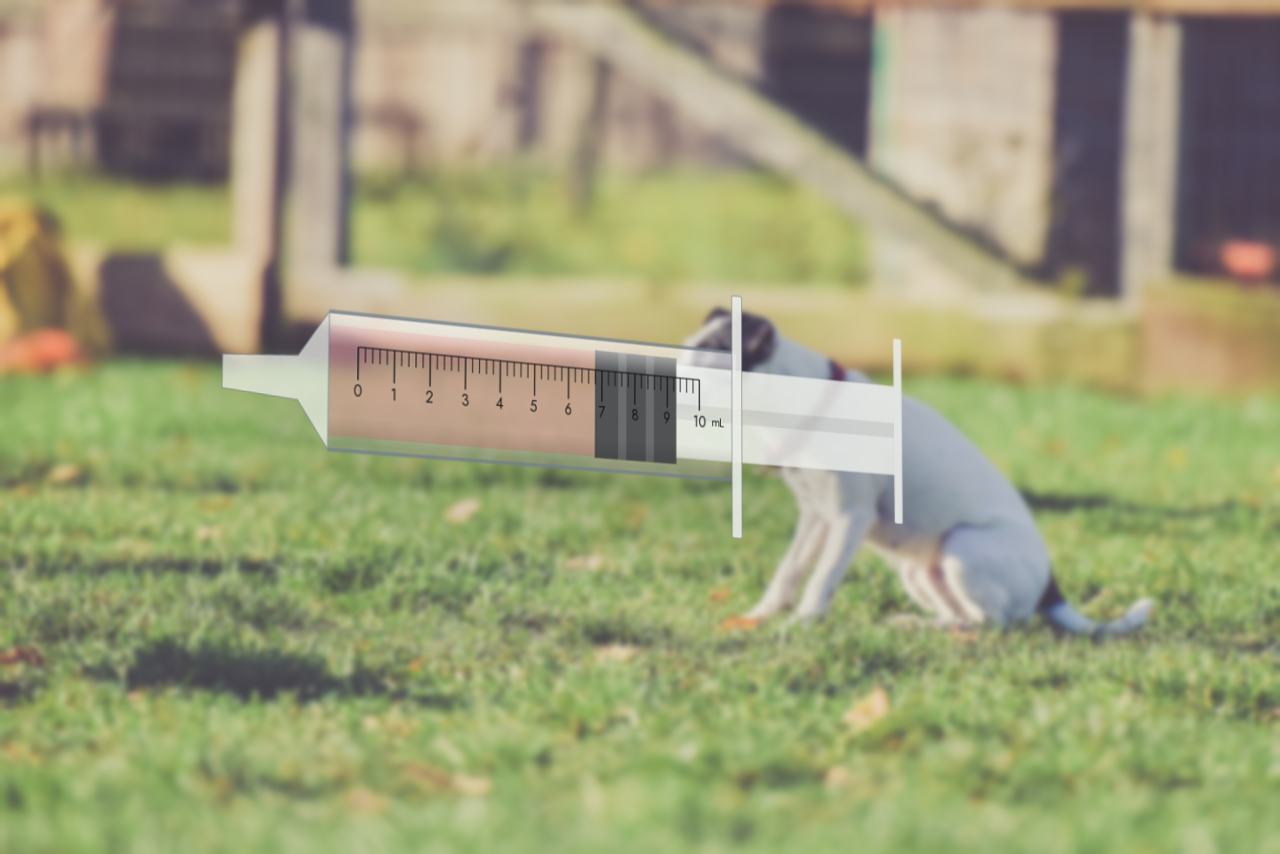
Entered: 6.8; mL
